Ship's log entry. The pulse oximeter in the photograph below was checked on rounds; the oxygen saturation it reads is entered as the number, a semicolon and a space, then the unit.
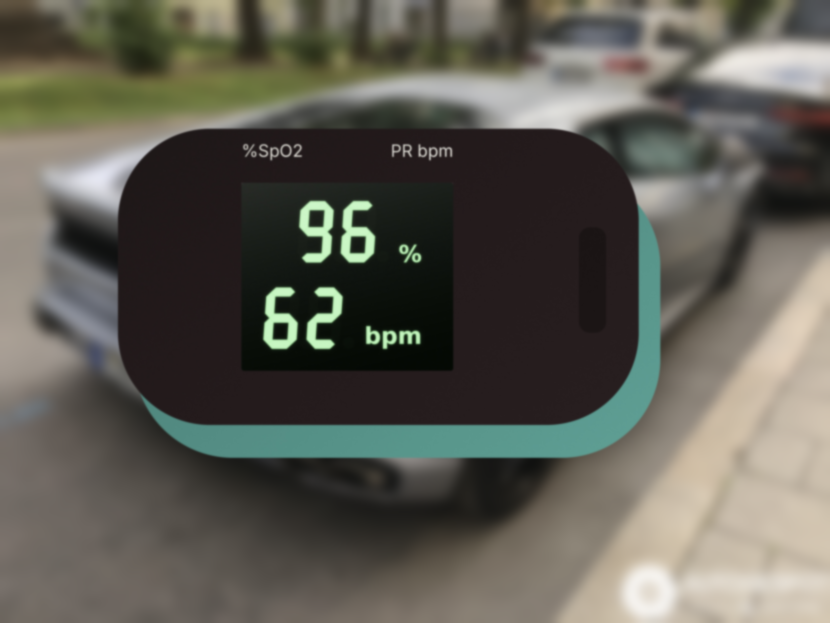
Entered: 96; %
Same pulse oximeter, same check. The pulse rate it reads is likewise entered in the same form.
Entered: 62; bpm
